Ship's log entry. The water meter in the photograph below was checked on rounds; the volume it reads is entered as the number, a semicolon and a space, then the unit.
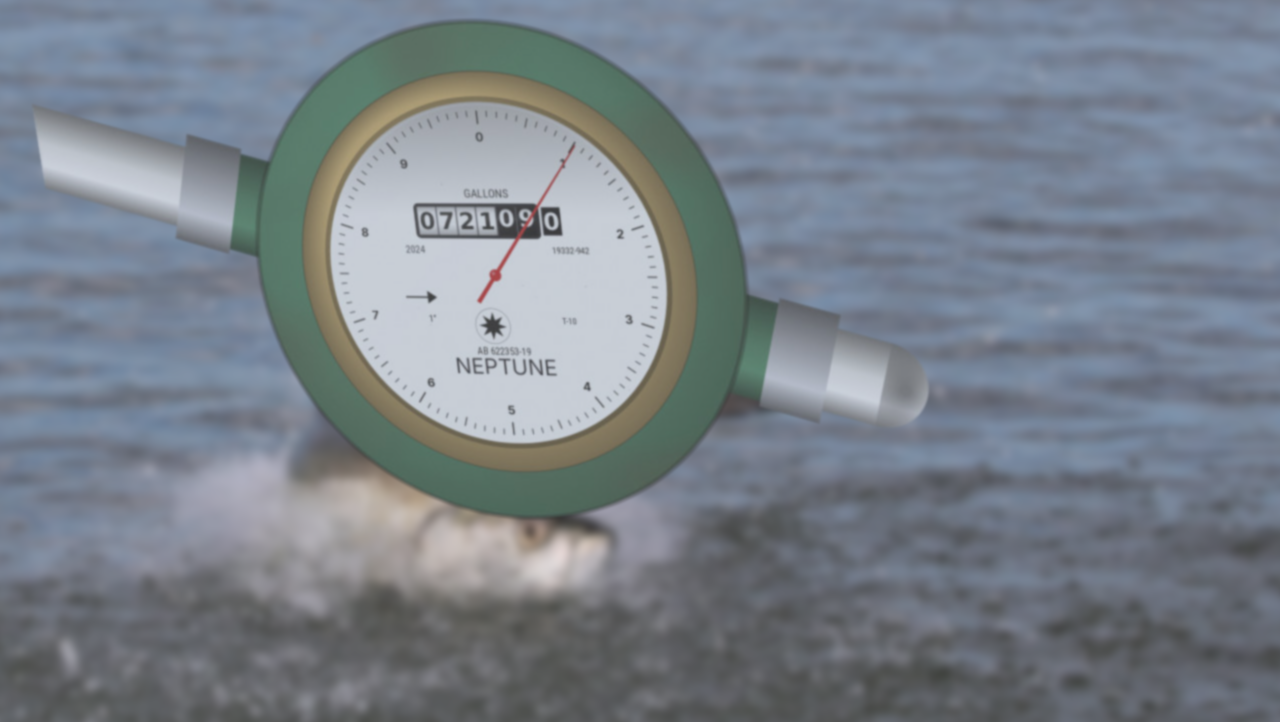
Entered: 721091.0; gal
